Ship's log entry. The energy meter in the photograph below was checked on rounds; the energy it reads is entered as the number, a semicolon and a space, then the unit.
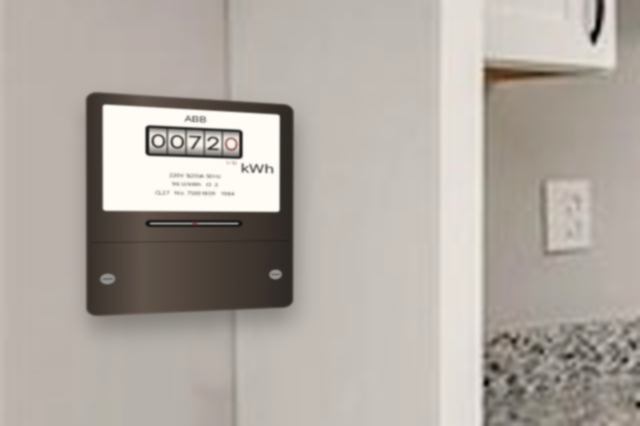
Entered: 72.0; kWh
